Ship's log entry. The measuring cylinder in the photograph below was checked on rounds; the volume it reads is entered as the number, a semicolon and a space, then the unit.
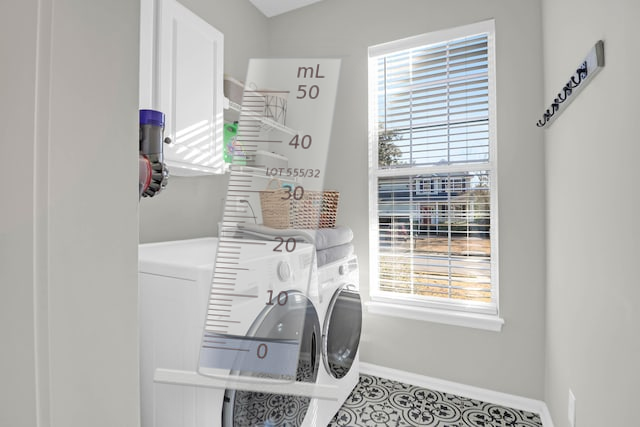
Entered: 2; mL
